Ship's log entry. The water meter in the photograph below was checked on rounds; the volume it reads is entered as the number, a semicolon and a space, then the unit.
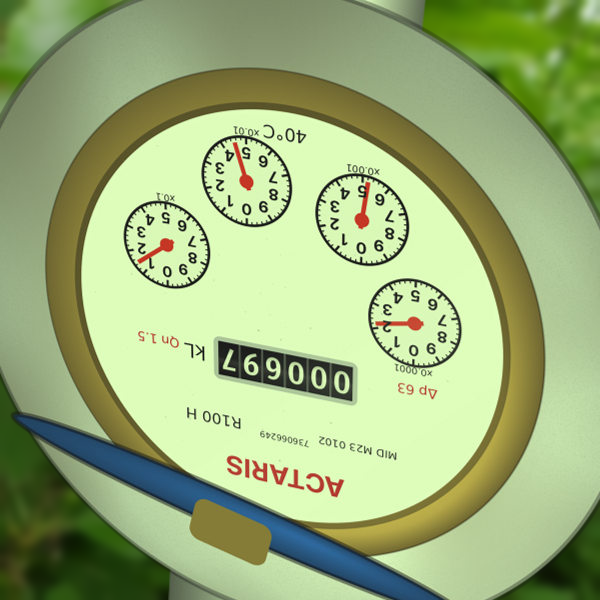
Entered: 697.1452; kL
